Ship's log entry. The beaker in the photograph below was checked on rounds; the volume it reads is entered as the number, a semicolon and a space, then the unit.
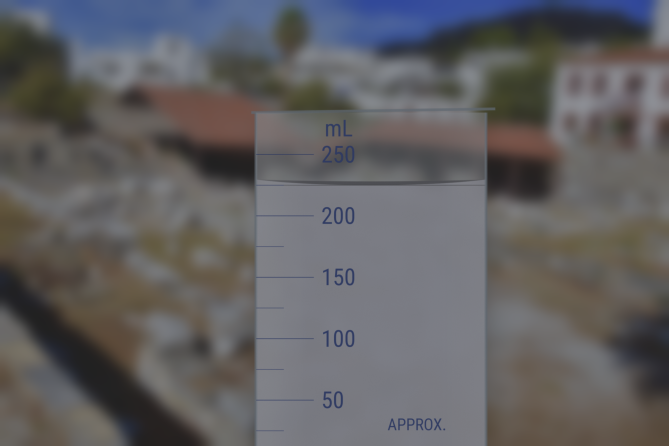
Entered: 225; mL
